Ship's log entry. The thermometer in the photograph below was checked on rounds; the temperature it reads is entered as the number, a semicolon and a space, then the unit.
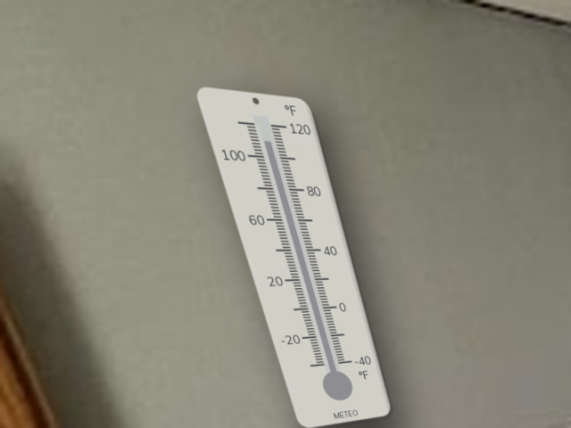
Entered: 110; °F
